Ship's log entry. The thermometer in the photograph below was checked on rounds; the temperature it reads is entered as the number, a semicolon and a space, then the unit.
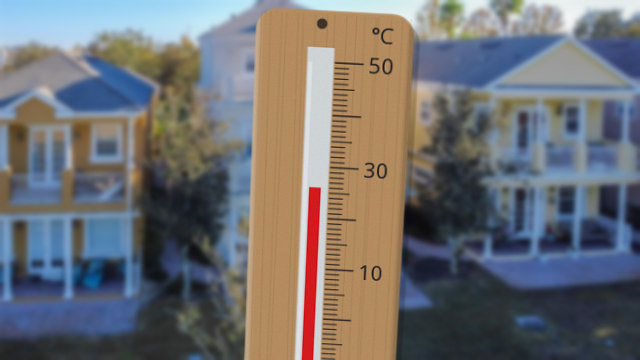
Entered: 26; °C
